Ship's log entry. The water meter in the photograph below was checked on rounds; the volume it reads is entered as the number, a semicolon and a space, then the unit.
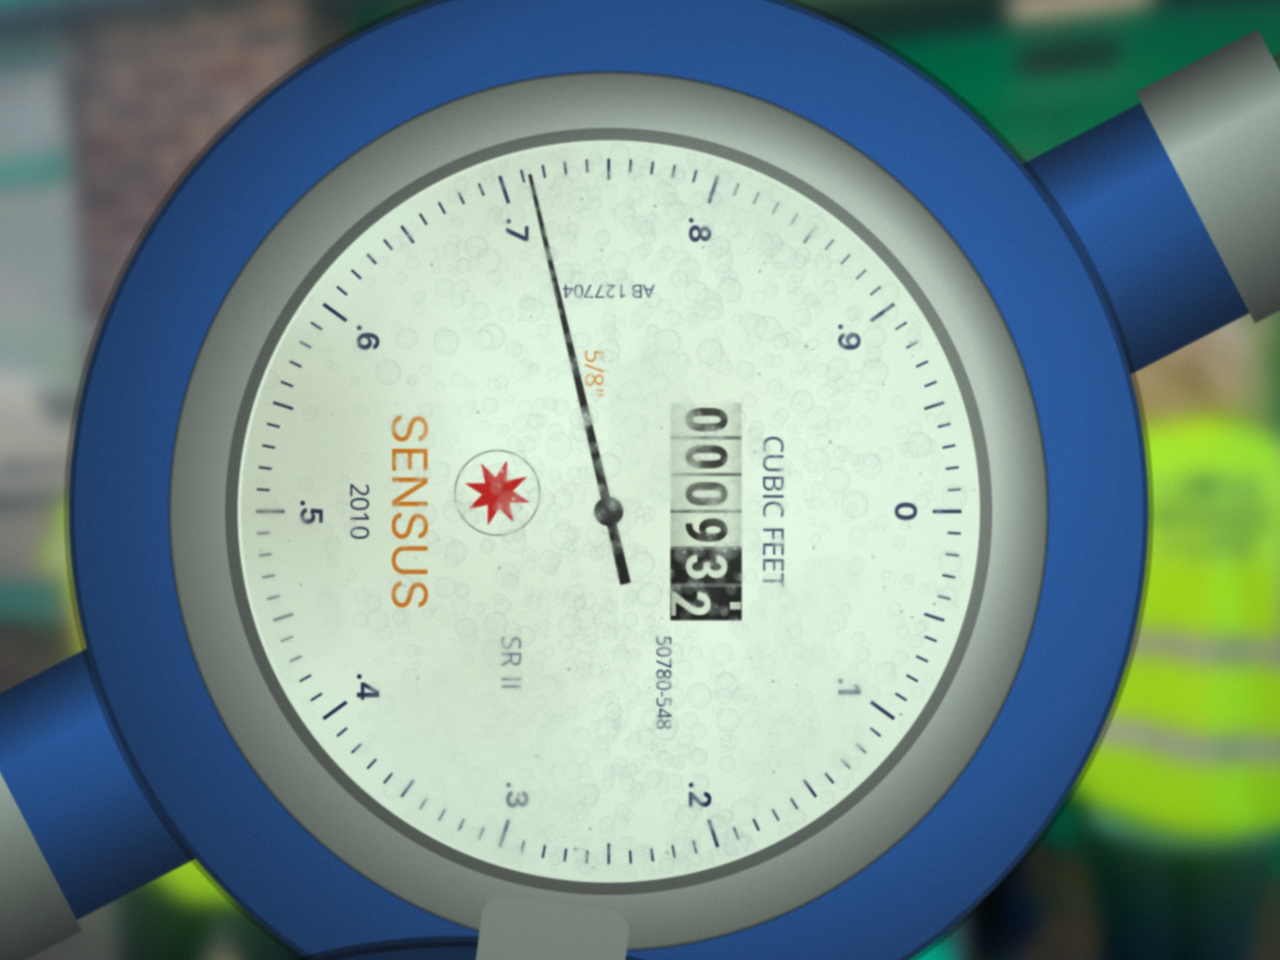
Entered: 931.71; ft³
